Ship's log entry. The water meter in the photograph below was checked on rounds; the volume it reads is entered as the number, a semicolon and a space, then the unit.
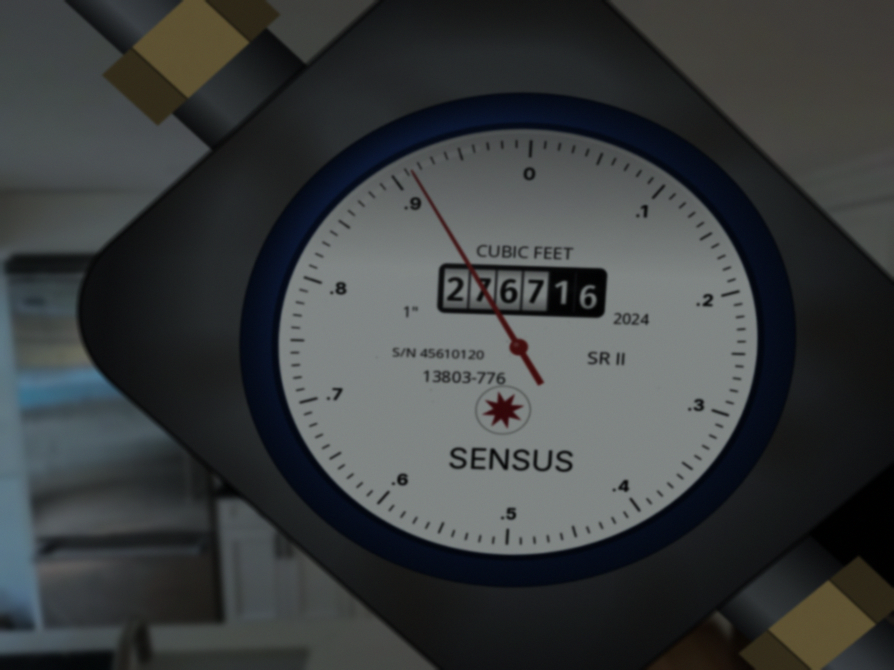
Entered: 276715.91; ft³
